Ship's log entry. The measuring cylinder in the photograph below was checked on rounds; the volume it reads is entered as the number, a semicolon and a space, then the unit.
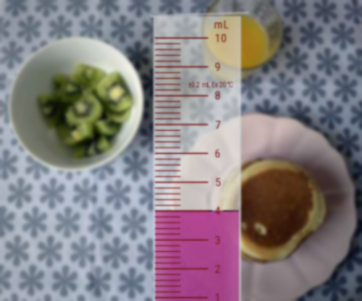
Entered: 4; mL
